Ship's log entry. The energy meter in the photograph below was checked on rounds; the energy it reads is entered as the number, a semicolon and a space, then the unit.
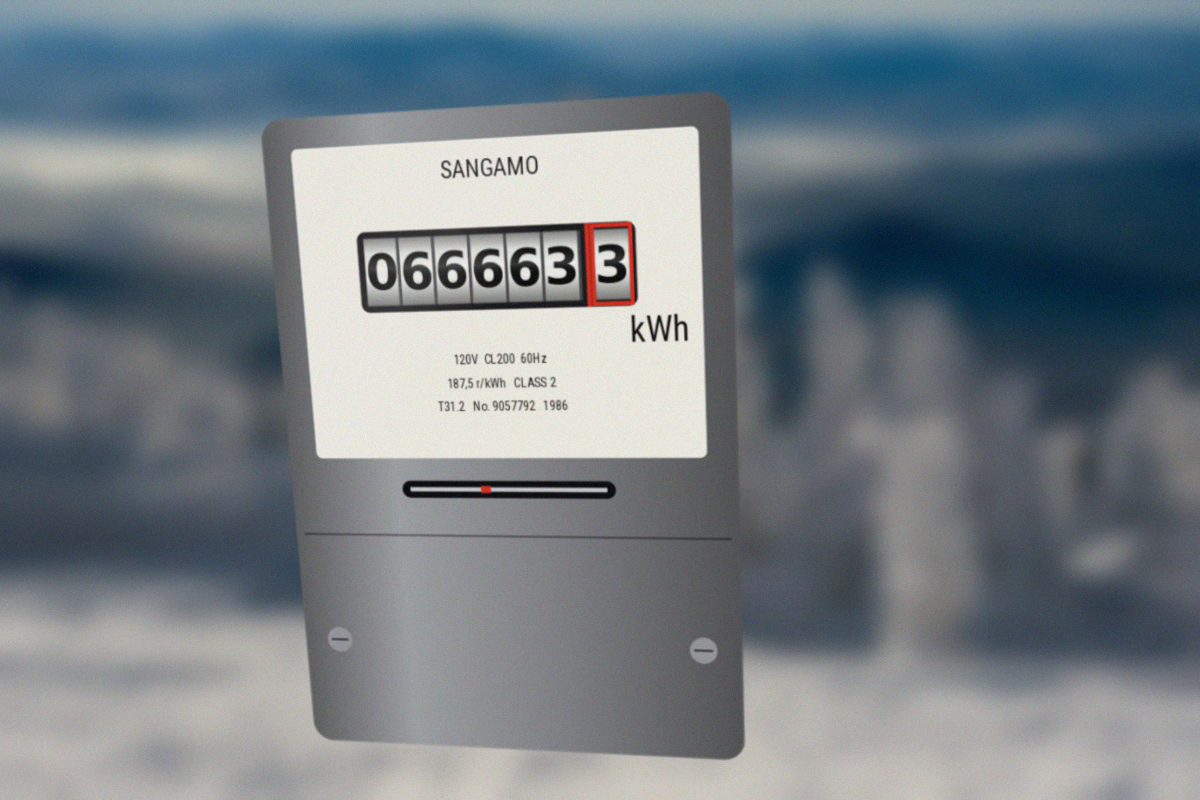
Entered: 66663.3; kWh
